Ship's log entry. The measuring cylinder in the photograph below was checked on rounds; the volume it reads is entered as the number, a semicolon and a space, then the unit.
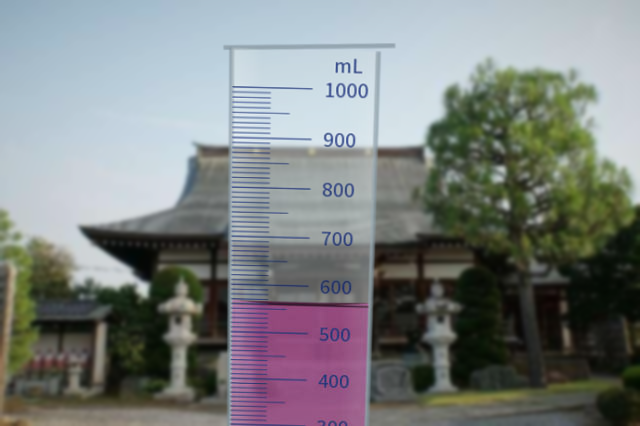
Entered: 560; mL
